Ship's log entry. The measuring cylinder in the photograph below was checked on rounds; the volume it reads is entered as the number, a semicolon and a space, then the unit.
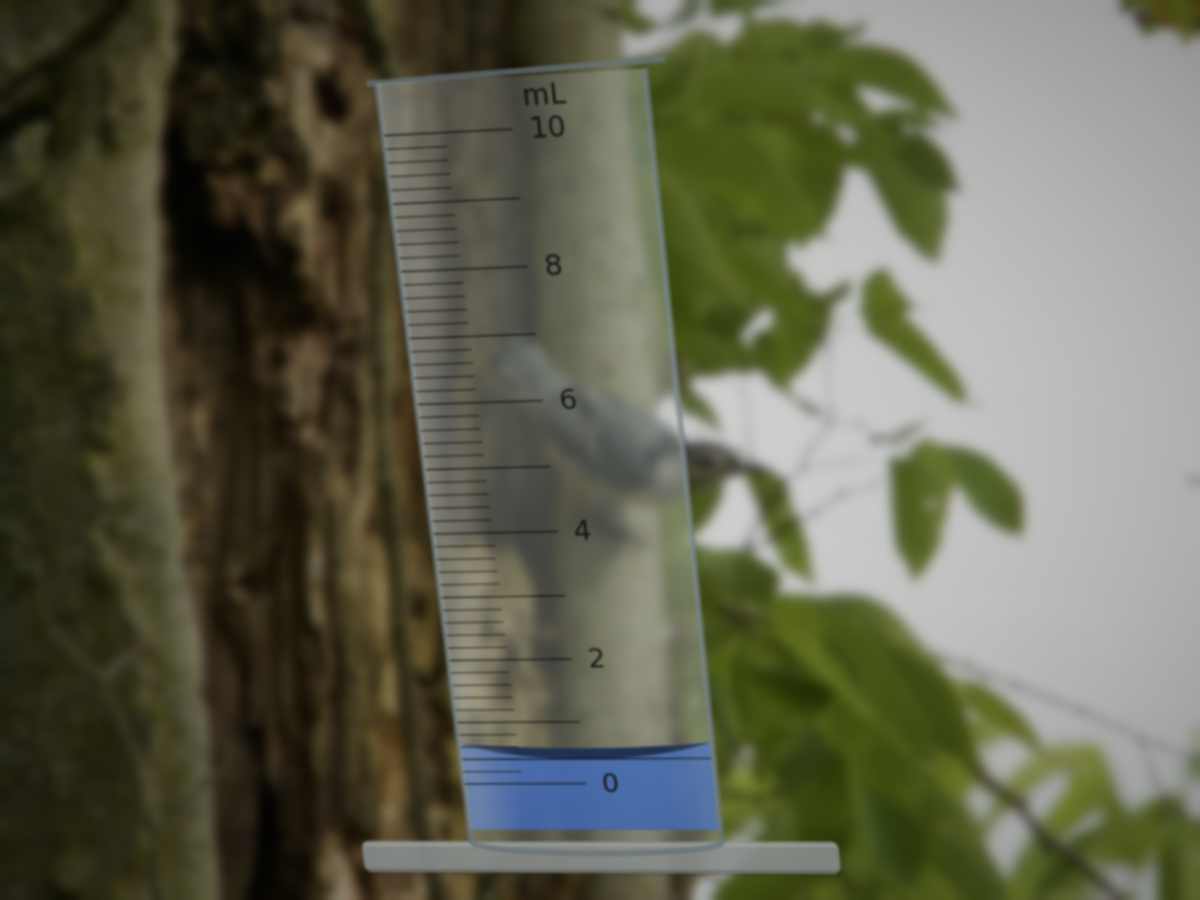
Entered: 0.4; mL
